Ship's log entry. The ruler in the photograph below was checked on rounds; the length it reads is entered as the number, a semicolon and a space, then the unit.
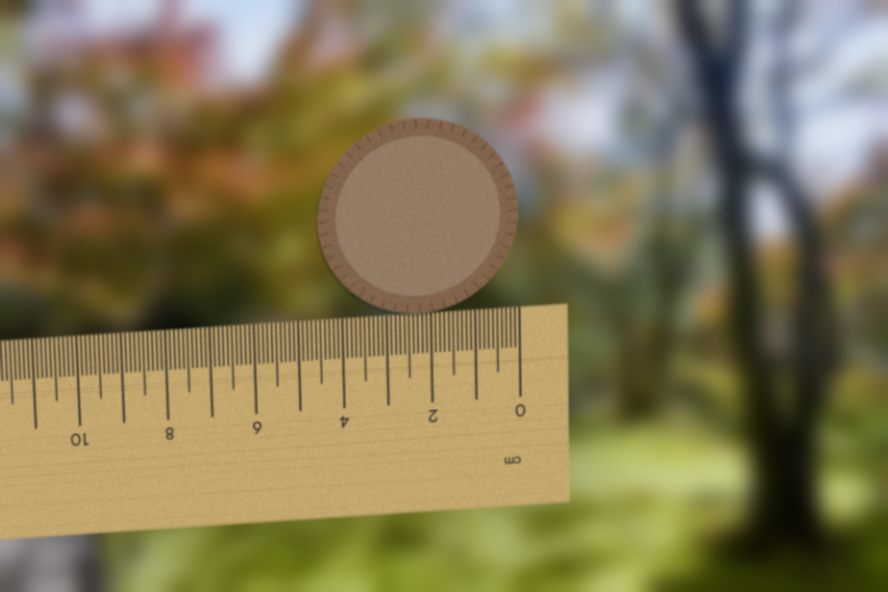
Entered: 4.5; cm
